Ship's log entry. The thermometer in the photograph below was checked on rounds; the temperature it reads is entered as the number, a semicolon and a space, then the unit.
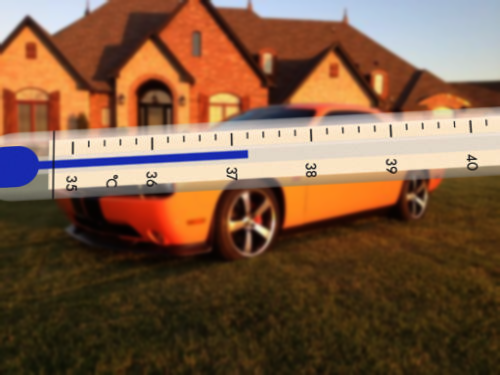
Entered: 37.2; °C
